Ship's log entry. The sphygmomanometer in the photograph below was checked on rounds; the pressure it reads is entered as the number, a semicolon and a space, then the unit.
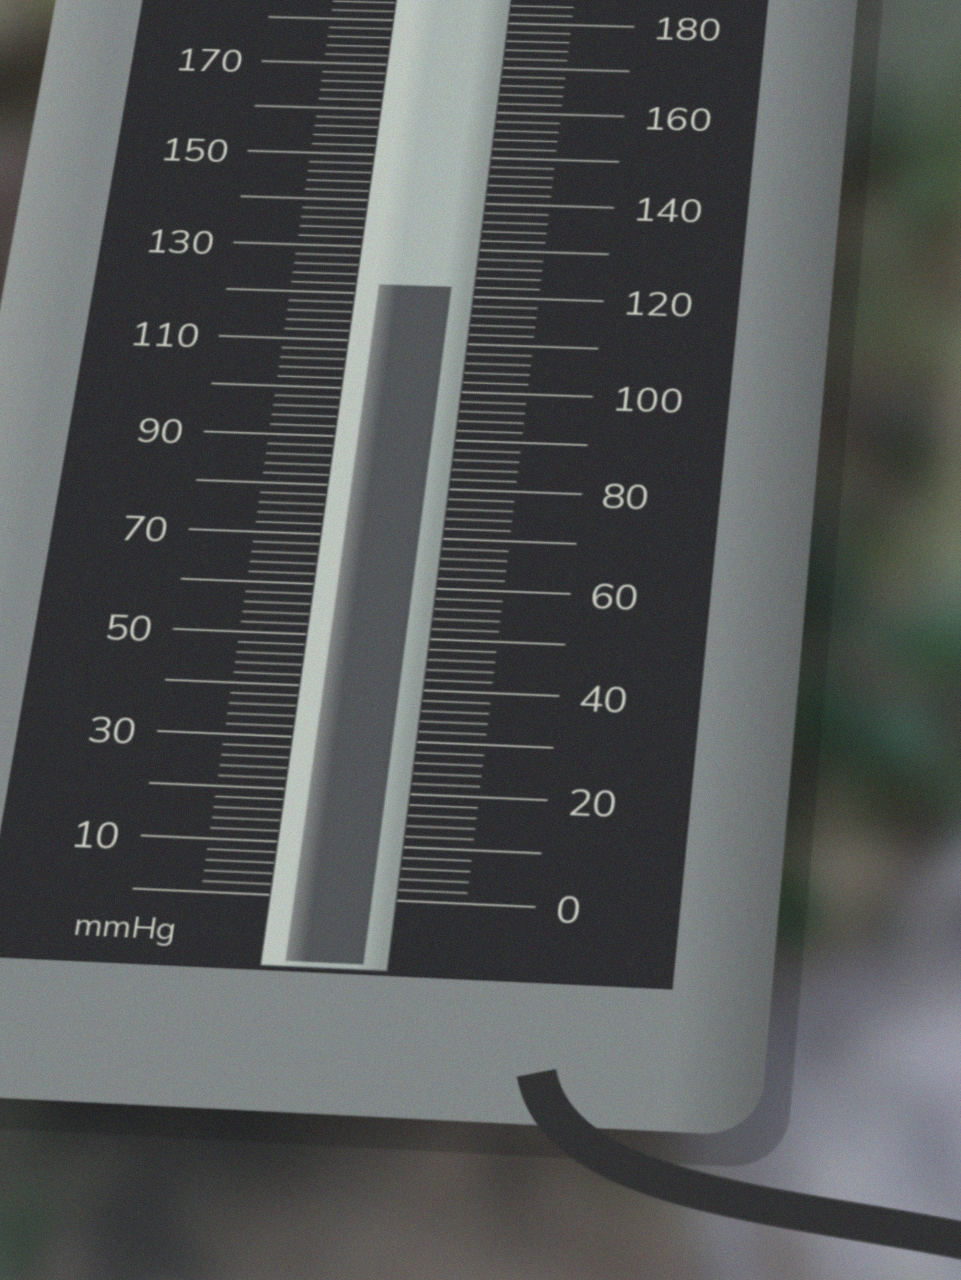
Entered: 122; mmHg
